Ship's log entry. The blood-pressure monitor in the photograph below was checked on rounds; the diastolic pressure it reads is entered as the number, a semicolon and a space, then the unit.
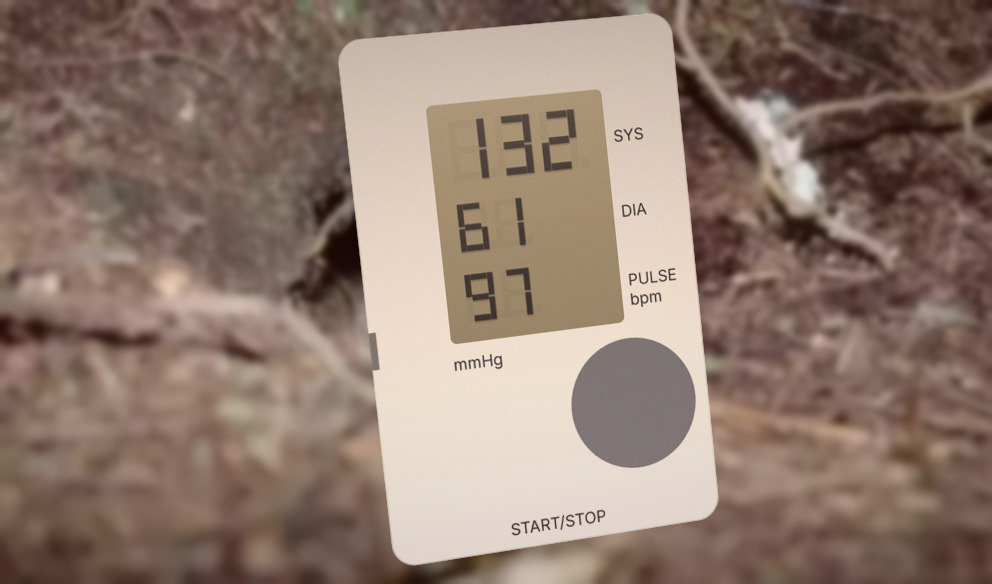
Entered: 61; mmHg
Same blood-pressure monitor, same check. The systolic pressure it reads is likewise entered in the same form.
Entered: 132; mmHg
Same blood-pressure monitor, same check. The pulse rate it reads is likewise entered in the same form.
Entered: 97; bpm
